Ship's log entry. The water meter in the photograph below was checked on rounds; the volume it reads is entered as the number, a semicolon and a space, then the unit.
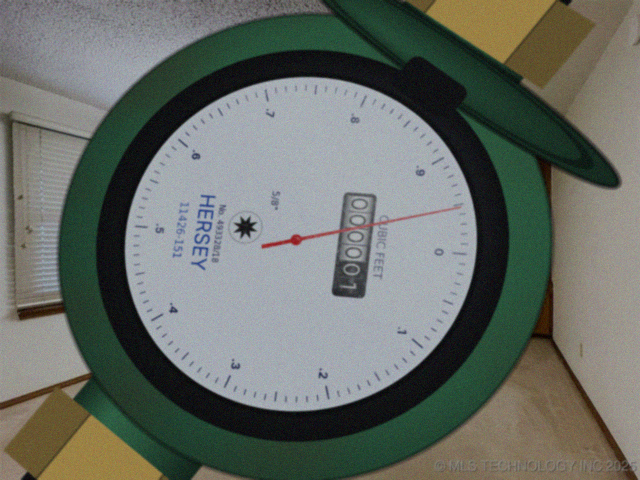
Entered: 0.95; ft³
